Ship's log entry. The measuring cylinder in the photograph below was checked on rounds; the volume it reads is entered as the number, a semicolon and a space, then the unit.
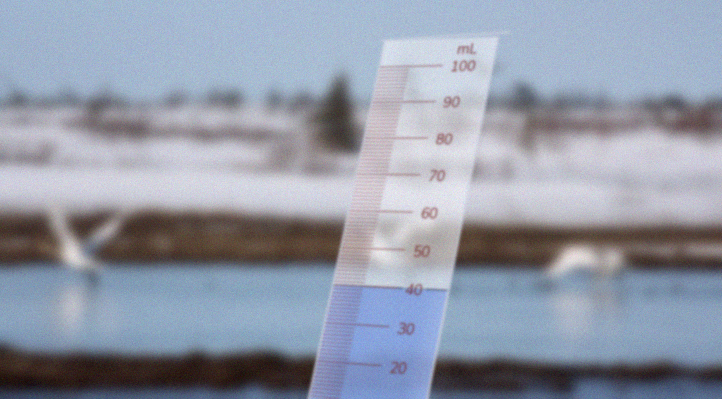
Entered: 40; mL
